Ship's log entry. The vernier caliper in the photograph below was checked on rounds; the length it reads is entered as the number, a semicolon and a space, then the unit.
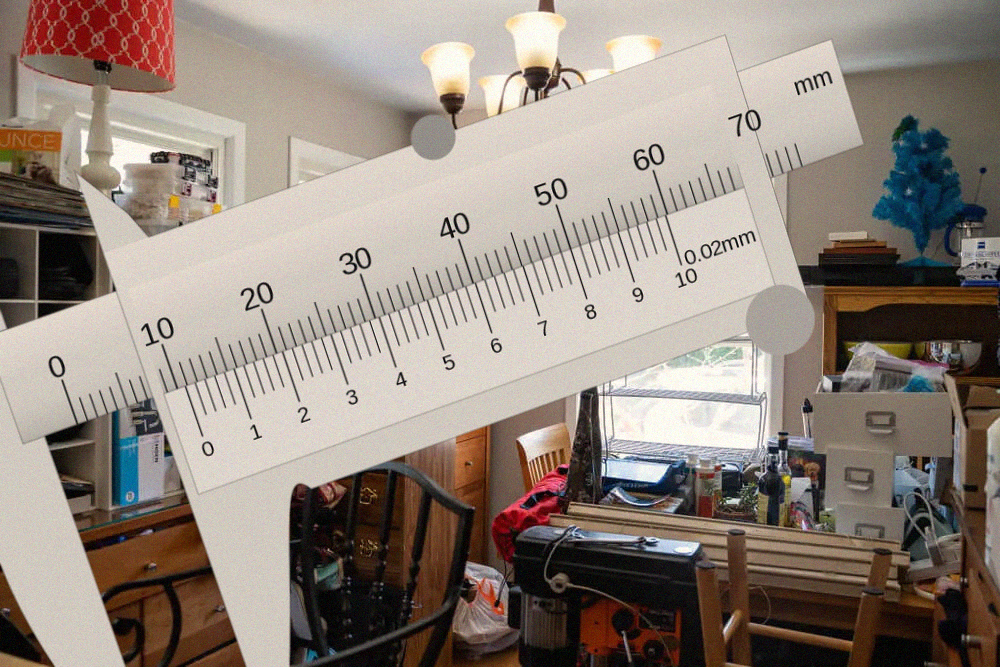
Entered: 10.8; mm
